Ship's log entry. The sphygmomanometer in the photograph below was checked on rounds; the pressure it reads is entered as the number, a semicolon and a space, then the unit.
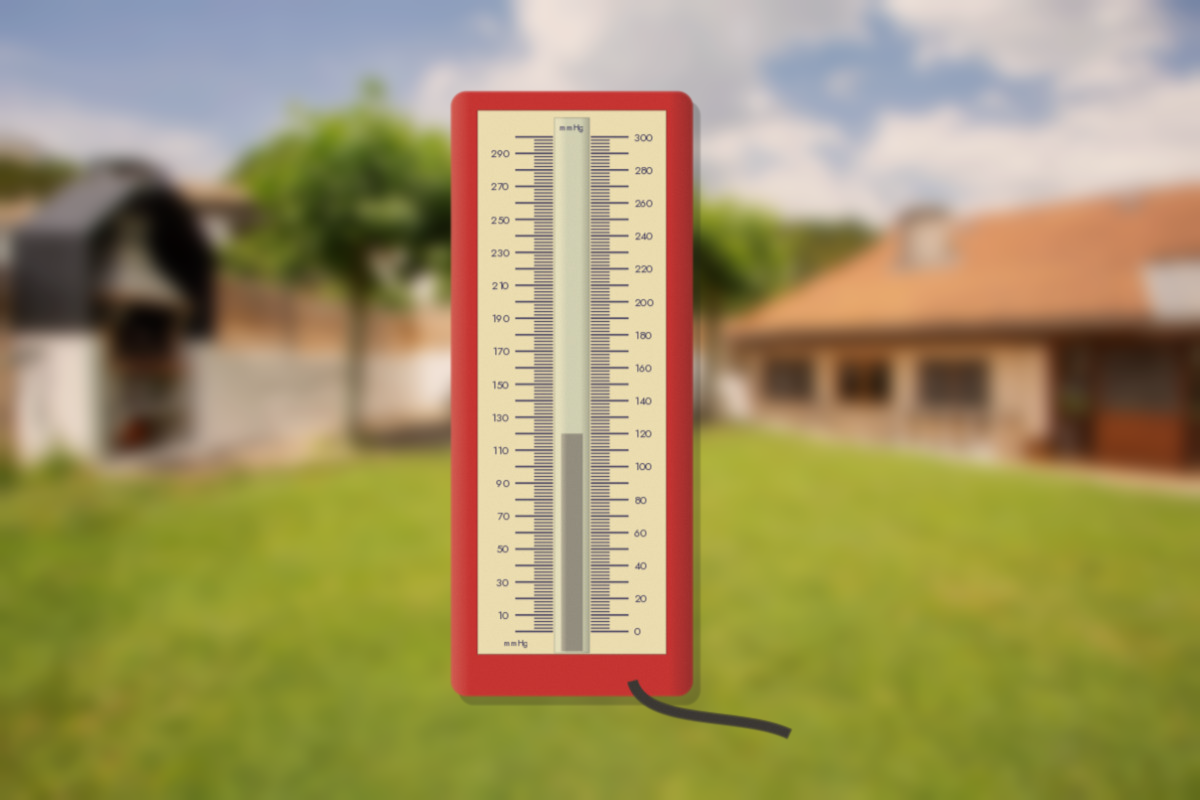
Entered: 120; mmHg
